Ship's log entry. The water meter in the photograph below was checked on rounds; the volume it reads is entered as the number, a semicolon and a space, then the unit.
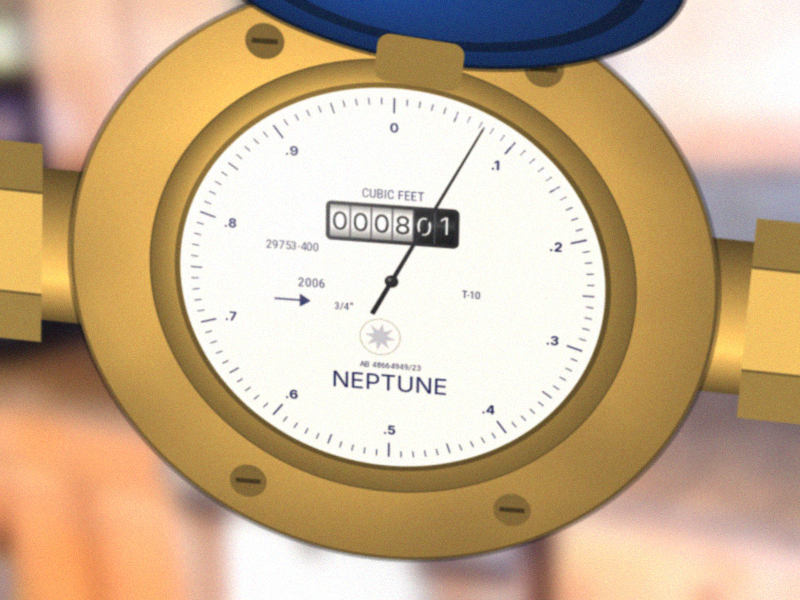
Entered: 801.07; ft³
